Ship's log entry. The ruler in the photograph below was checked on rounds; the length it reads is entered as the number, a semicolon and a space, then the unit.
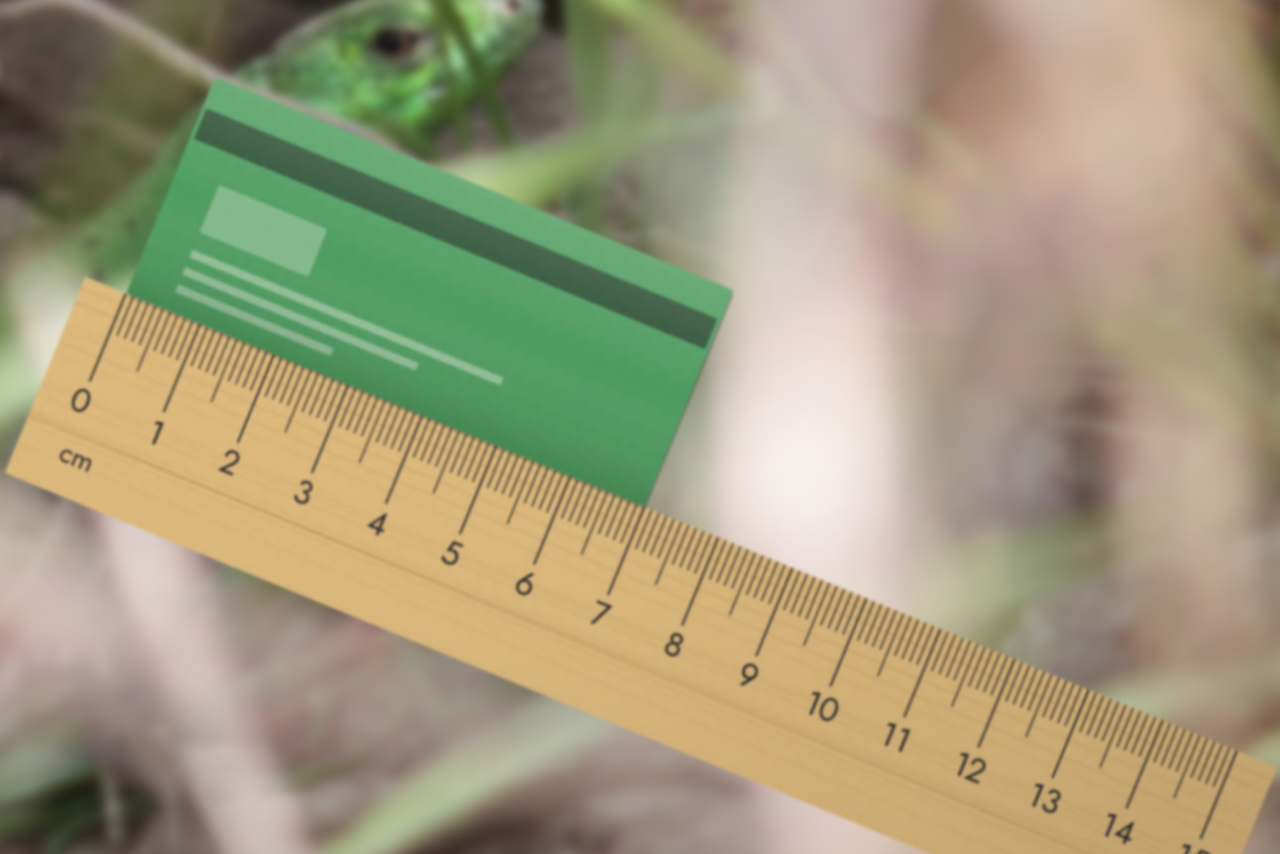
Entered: 7; cm
